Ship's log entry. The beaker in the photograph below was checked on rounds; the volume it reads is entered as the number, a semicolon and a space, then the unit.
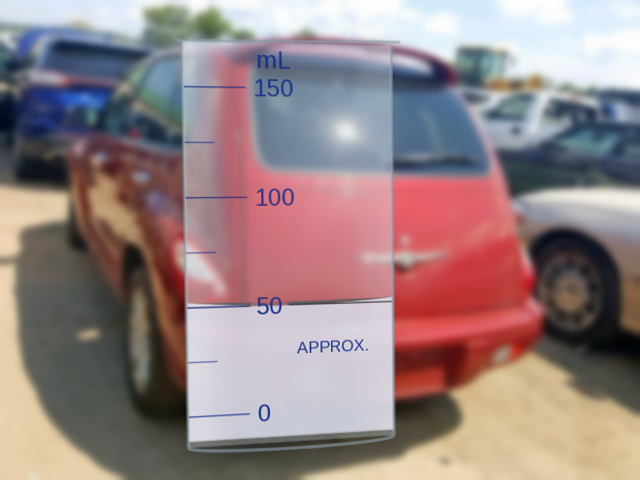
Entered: 50; mL
